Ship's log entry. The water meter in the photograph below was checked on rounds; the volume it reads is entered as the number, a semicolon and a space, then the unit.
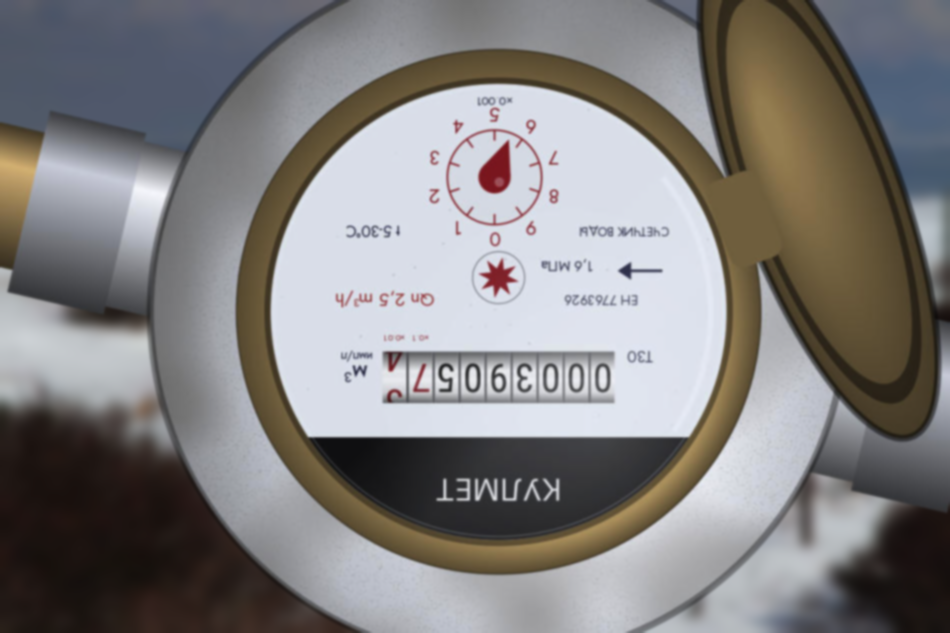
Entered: 3905.735; m³
